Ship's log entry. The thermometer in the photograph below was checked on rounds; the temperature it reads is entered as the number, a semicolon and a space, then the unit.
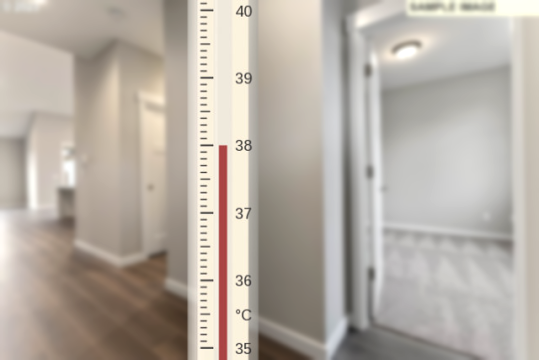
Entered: 38; °C
